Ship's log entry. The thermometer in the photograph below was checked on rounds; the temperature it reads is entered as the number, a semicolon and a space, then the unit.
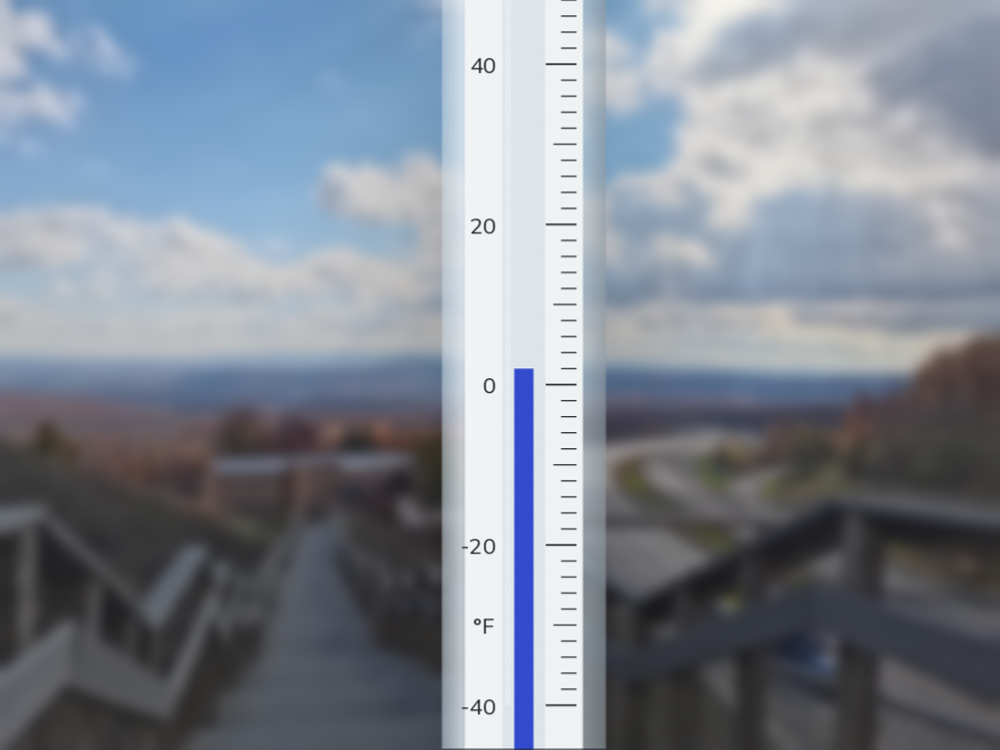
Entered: 2; °F
